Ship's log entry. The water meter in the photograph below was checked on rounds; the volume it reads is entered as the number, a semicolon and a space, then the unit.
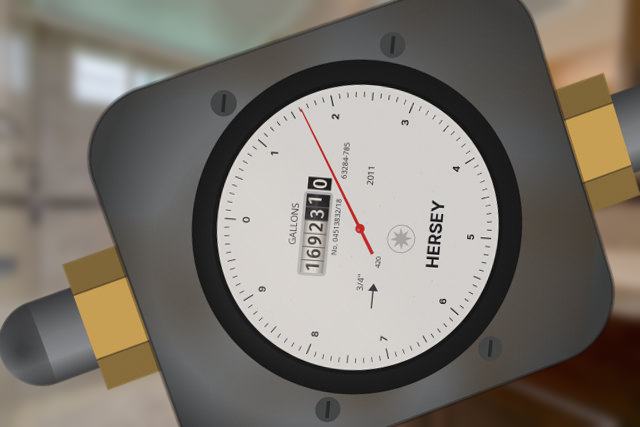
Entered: 1692311.6; gal
